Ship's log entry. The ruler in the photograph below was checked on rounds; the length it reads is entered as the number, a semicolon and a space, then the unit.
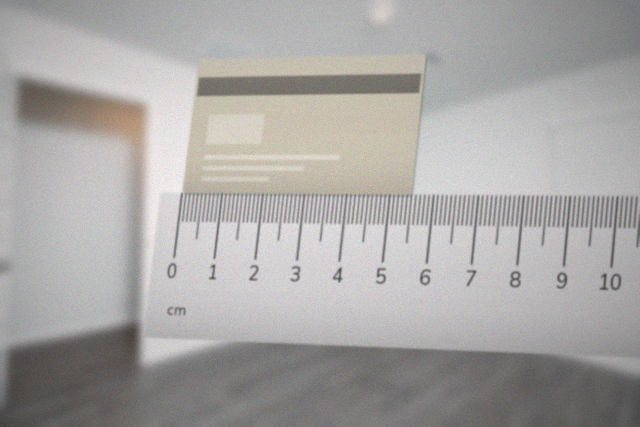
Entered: 5.5; cm
